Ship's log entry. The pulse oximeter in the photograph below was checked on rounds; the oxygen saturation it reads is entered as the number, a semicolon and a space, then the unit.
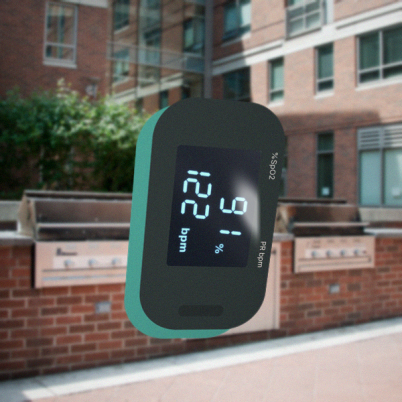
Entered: 91; %
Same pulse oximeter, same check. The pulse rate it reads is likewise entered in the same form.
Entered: 122; bpm
